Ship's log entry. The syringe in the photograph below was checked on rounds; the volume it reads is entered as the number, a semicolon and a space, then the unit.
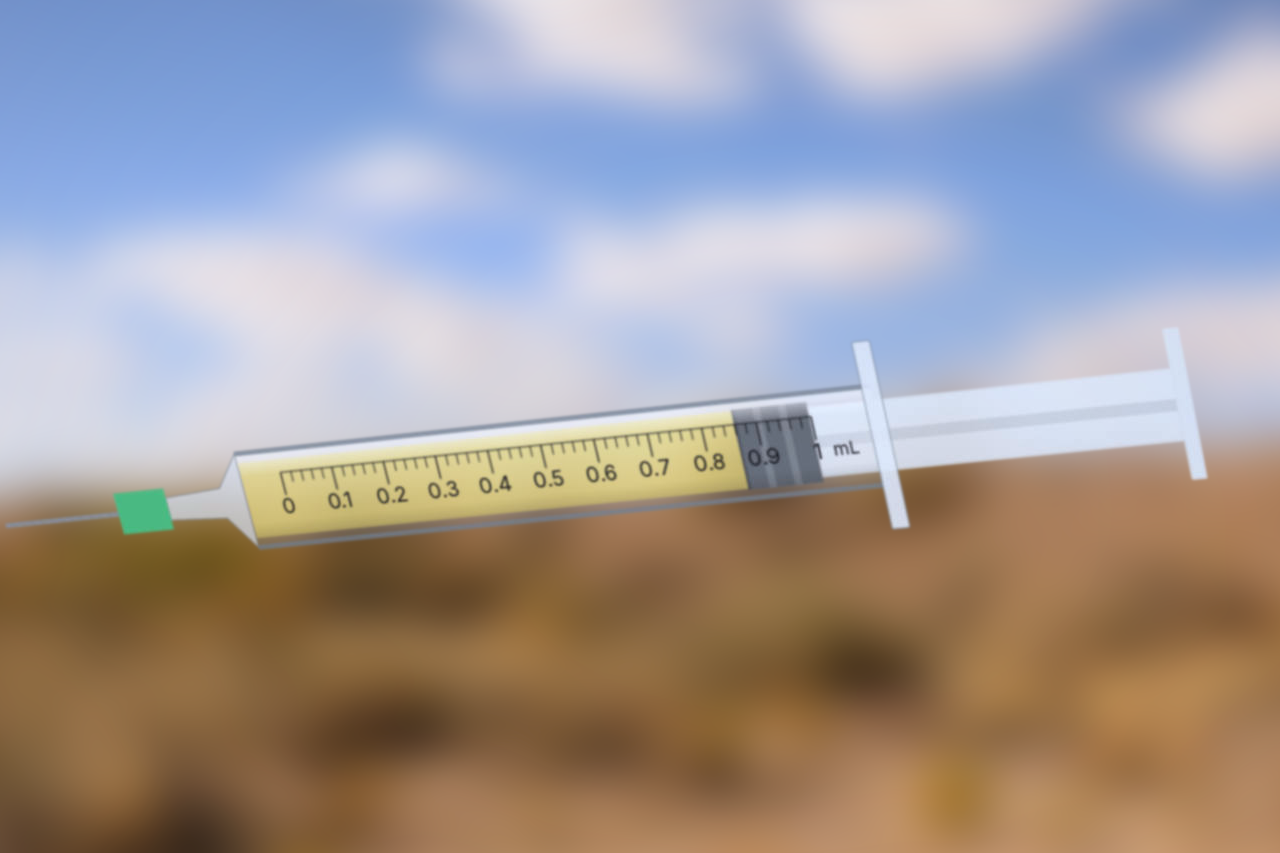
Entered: 0.86; mL
